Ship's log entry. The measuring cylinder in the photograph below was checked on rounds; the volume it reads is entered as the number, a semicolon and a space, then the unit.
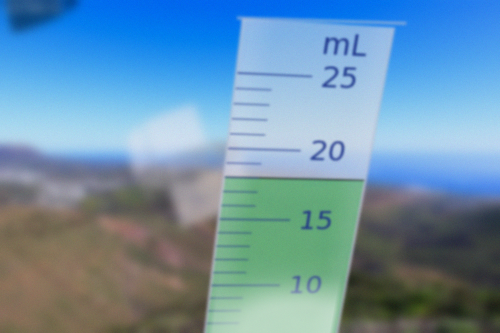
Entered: 18; mL
